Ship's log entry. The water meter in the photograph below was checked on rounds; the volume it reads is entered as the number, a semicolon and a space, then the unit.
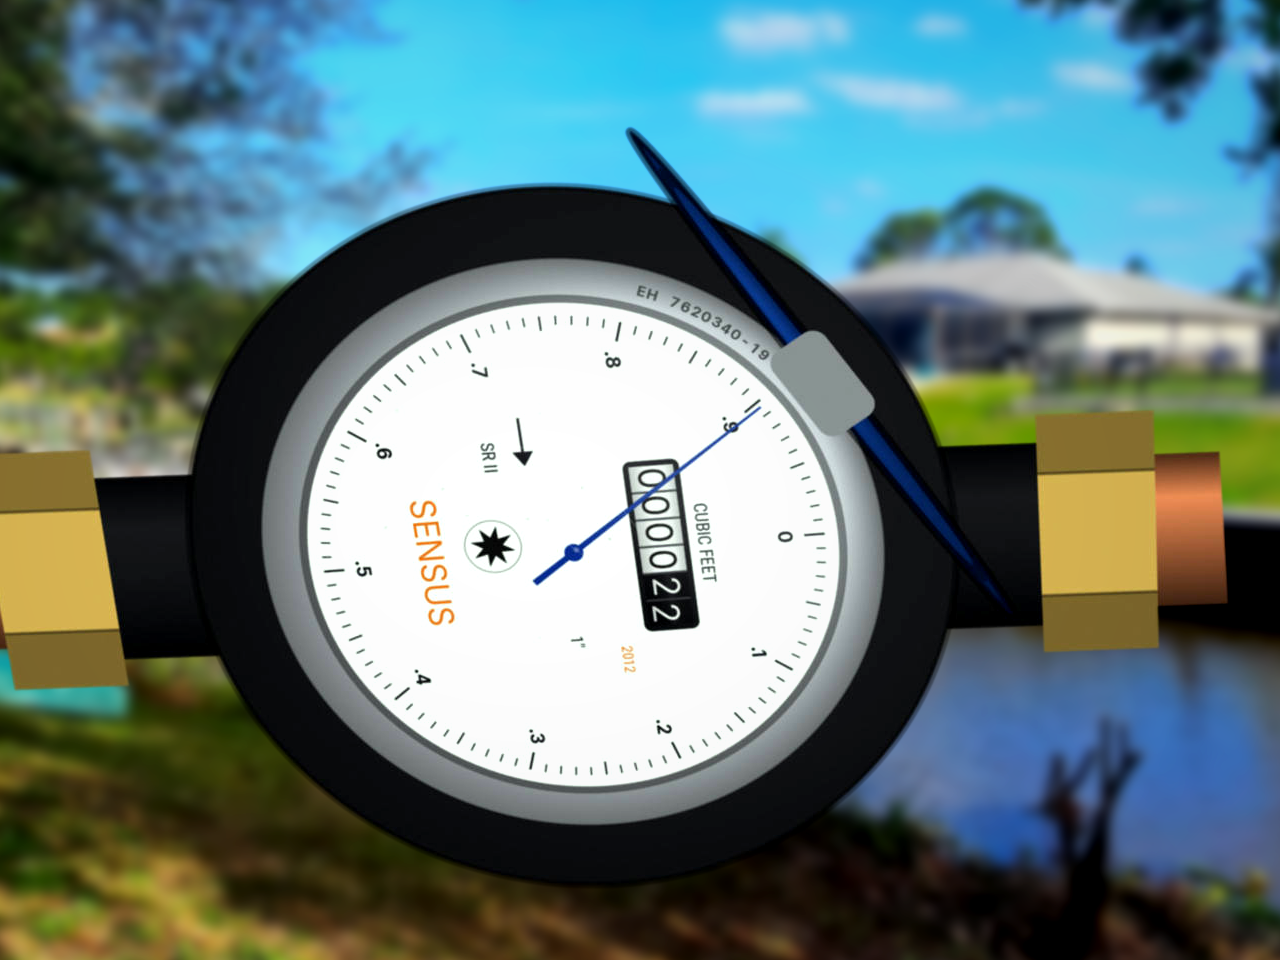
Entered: 21.90; ft³
